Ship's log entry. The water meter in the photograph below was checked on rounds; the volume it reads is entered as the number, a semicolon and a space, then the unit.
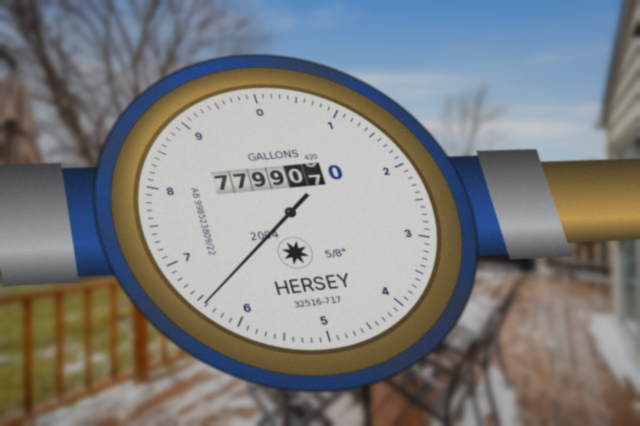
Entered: 7799066.4; gal
